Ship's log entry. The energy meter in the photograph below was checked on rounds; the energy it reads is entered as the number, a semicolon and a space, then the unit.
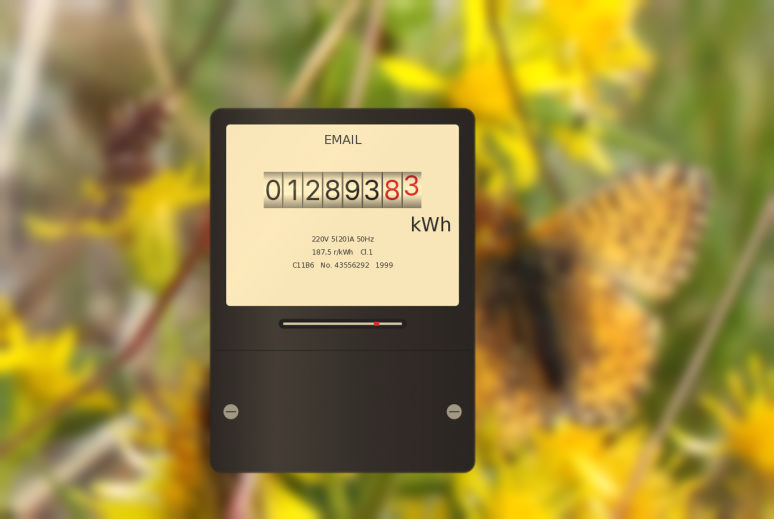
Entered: 12893.83; kWh
